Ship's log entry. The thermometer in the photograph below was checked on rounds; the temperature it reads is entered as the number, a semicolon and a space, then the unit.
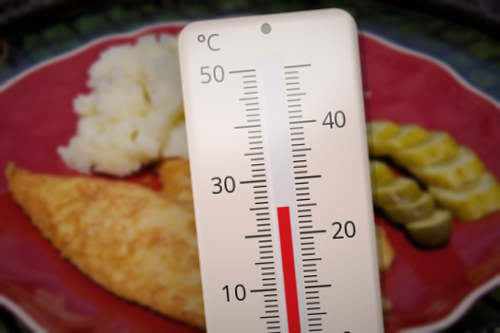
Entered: 25; °C
